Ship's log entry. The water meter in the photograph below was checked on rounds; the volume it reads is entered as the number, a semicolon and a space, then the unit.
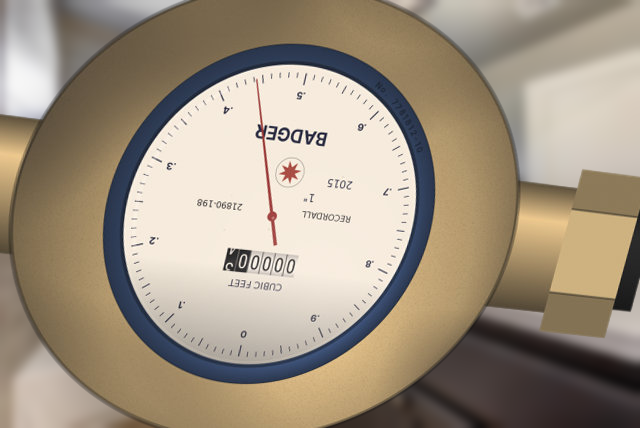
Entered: 3.44; ft³
